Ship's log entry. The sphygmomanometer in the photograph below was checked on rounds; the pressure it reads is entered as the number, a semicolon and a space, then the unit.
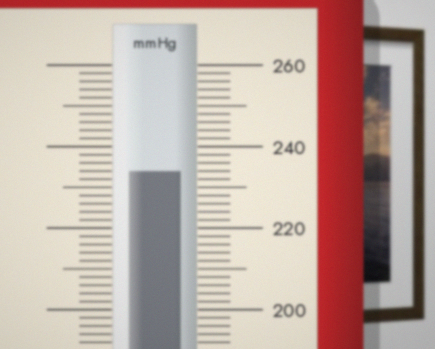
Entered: 234; mmHg
